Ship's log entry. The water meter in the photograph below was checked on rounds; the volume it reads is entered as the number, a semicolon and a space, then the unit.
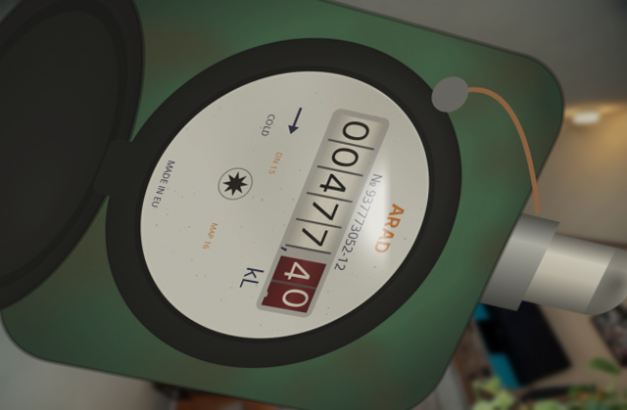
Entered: 477.40; kL
